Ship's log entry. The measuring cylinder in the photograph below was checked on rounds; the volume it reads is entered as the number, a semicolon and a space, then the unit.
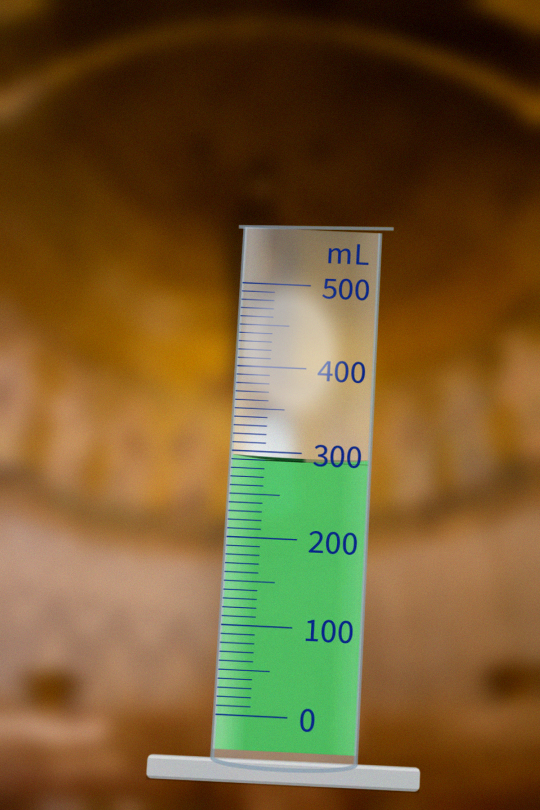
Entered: 290; mL
